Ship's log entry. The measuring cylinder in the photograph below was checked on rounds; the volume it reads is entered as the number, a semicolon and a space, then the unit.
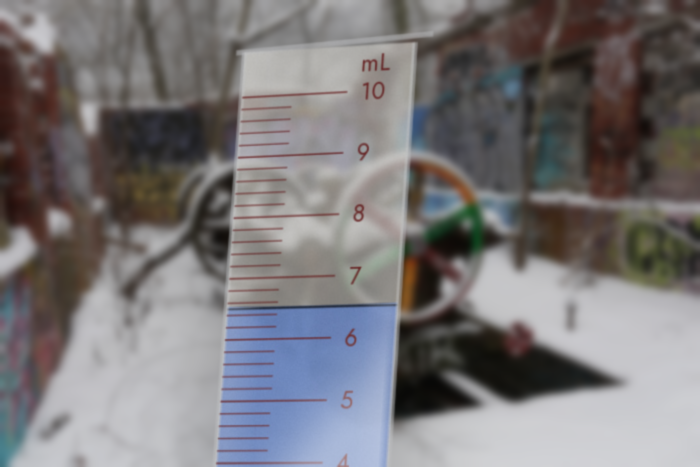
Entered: 6.5; mL
